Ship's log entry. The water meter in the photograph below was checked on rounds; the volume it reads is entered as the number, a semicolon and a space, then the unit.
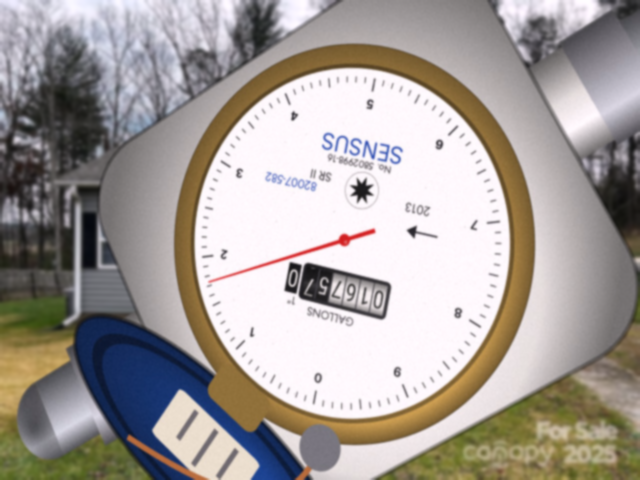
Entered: 167571.7; gal
